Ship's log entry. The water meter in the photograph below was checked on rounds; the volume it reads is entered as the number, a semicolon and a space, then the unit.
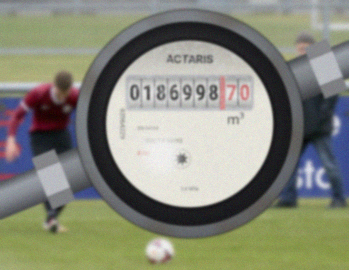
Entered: 186998.70; m³
